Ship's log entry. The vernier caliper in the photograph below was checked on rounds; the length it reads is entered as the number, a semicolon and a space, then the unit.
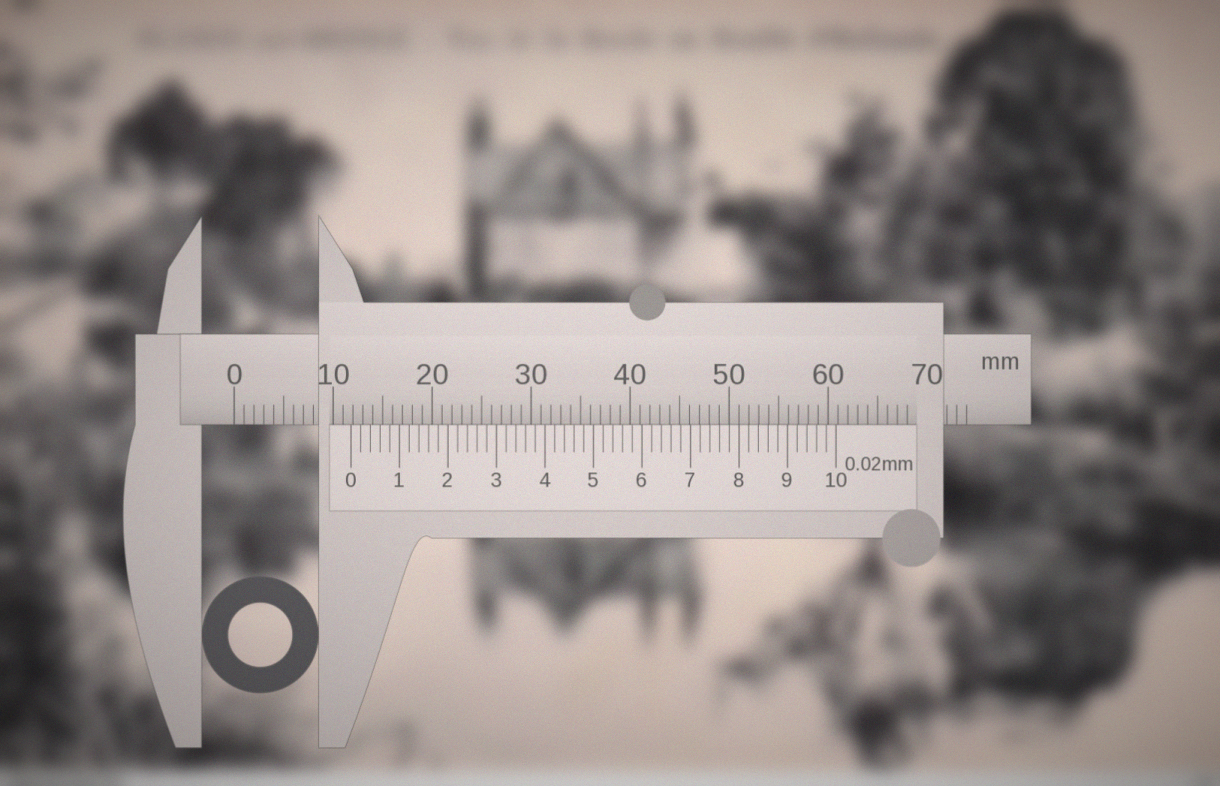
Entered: 11.8; mm
